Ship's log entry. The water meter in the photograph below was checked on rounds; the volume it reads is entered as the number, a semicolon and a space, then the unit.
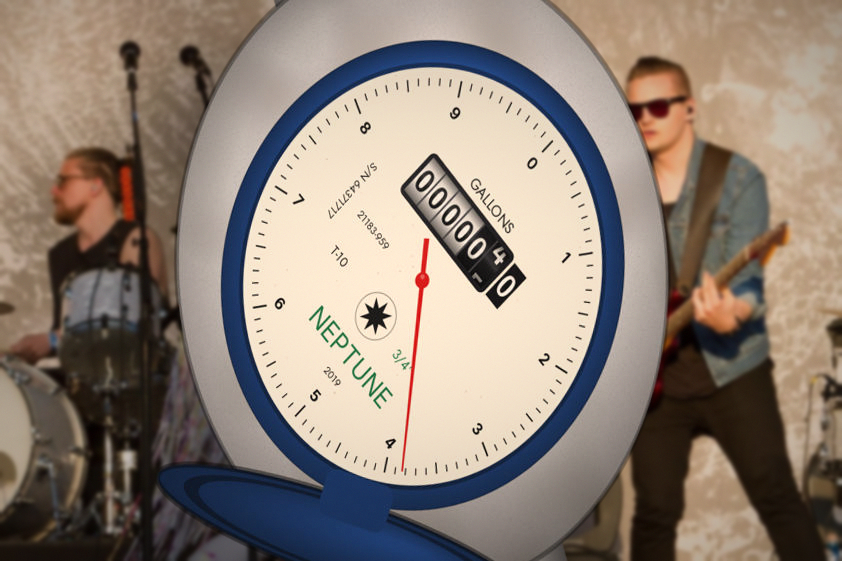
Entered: 43.8; gal
